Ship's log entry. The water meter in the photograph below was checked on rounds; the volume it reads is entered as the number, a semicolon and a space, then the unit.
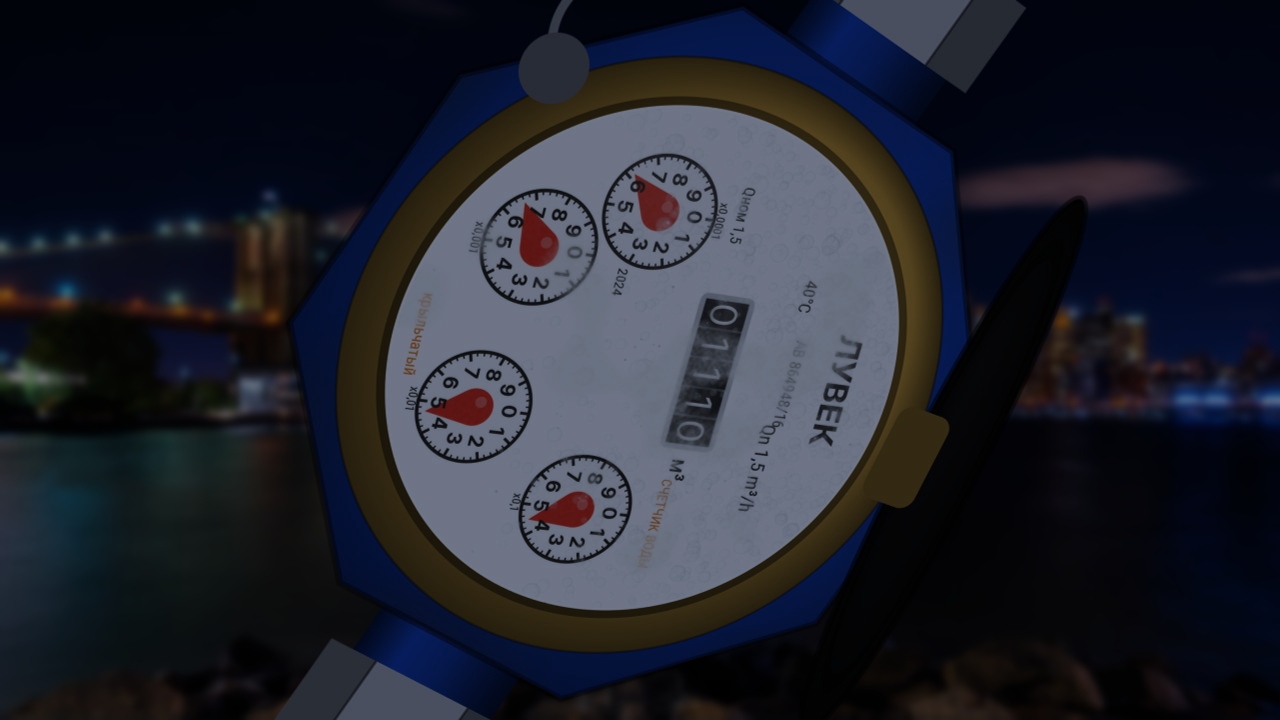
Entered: 1110.4466; m³
